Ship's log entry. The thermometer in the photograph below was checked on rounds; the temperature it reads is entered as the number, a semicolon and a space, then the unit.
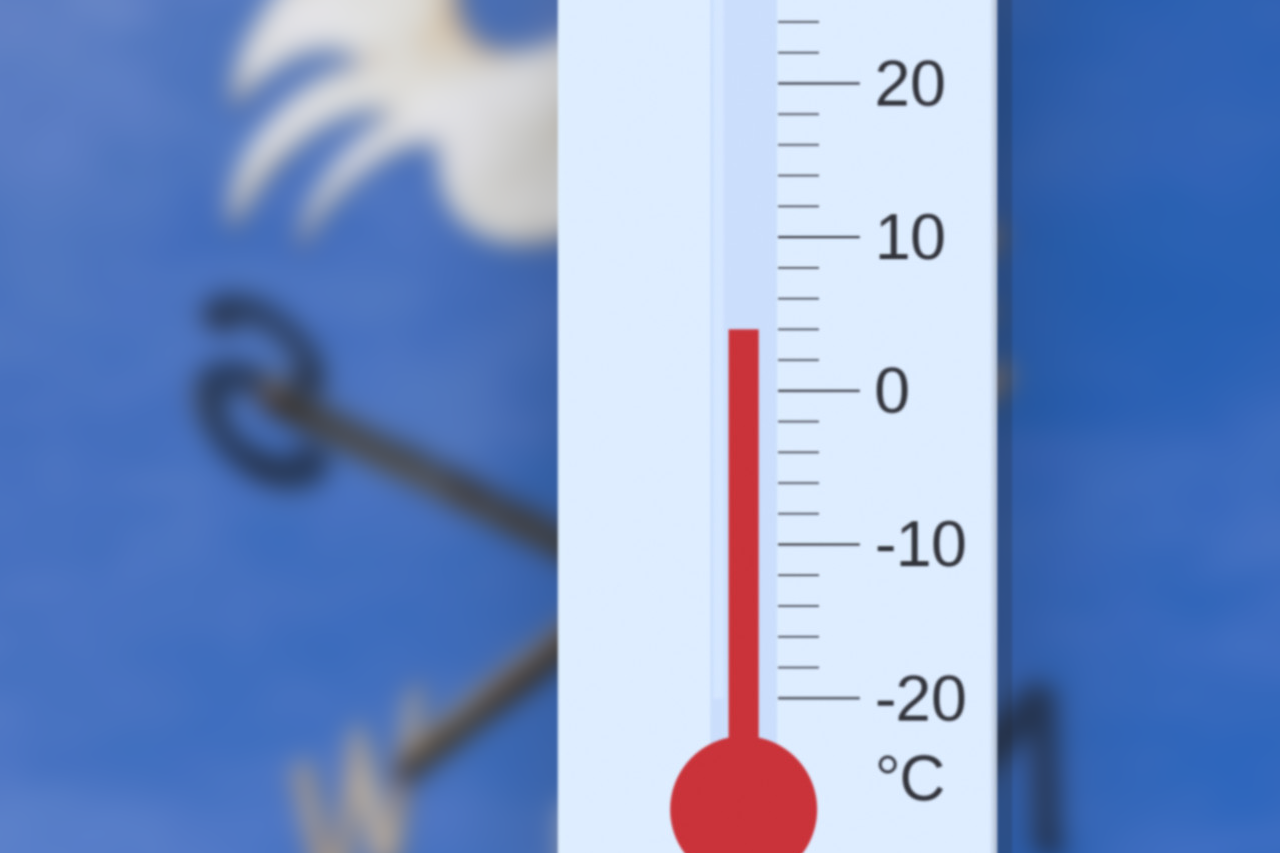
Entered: 4; °C
